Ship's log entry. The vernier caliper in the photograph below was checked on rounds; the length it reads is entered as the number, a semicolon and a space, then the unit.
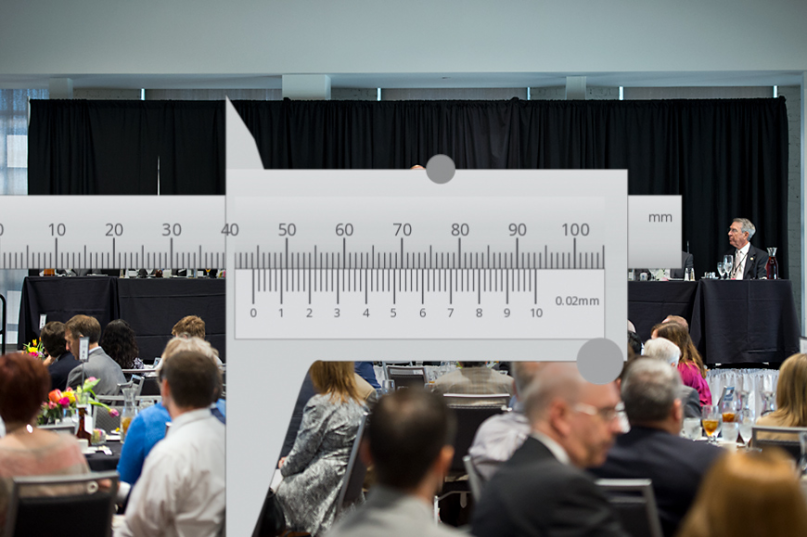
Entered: 44.2; mm
